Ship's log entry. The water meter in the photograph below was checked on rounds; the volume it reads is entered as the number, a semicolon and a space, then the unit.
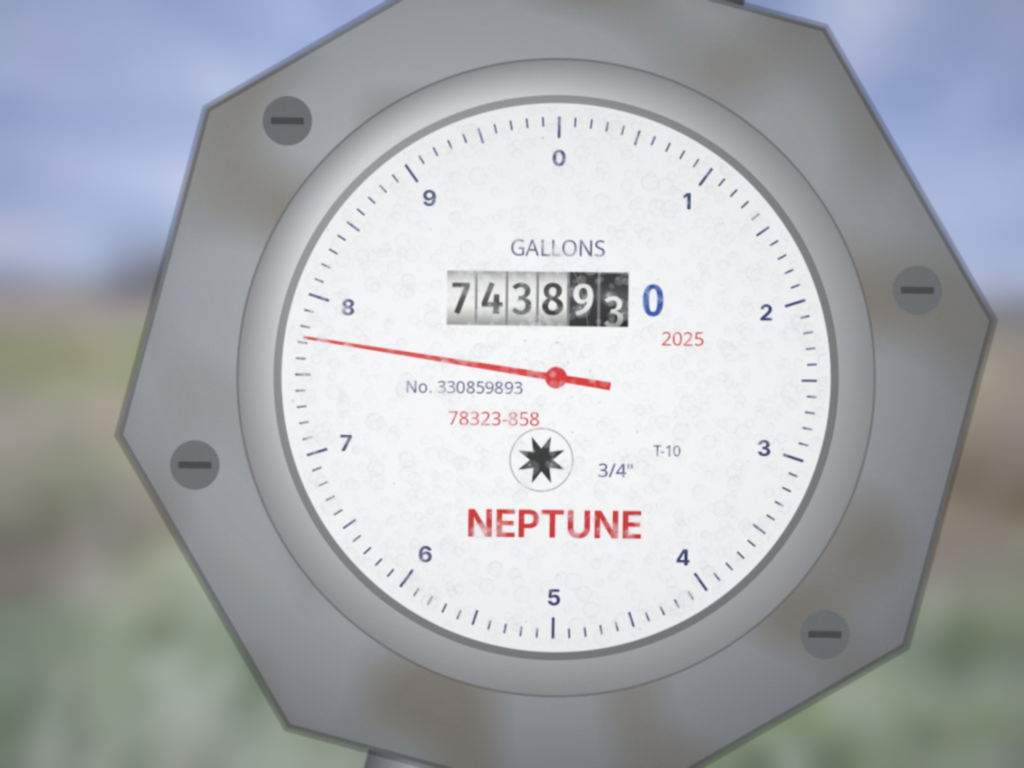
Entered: 7438927.7; gal
